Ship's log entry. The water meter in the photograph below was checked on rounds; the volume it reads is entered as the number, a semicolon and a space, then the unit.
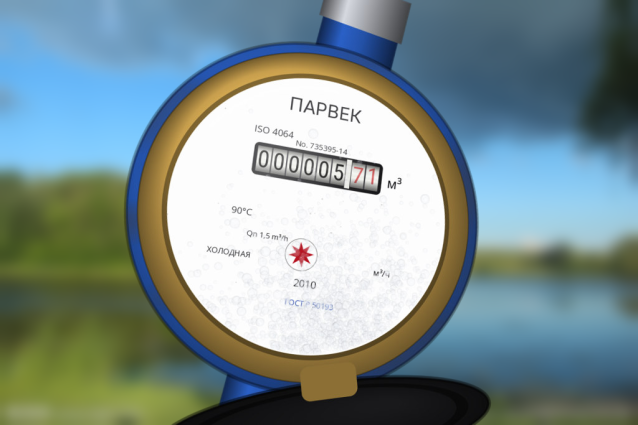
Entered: 5.71; m³
